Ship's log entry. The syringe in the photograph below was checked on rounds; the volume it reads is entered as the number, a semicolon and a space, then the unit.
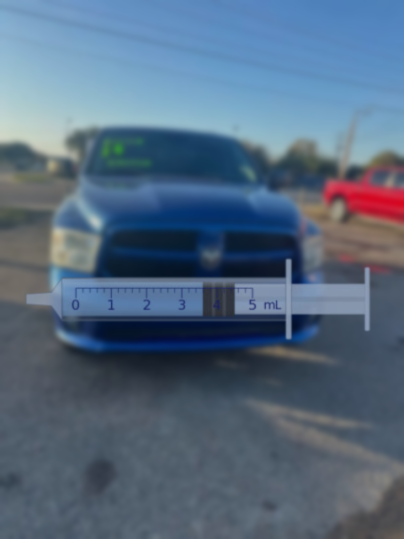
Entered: 3.6; mL
